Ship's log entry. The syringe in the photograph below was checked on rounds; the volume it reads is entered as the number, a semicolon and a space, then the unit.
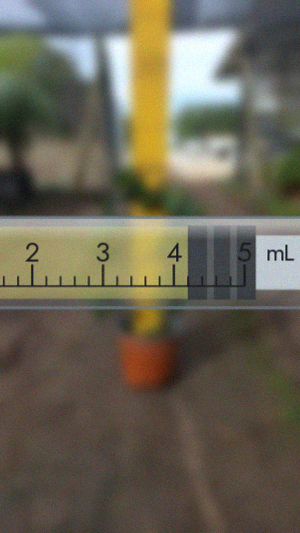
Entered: 4.2; mL
